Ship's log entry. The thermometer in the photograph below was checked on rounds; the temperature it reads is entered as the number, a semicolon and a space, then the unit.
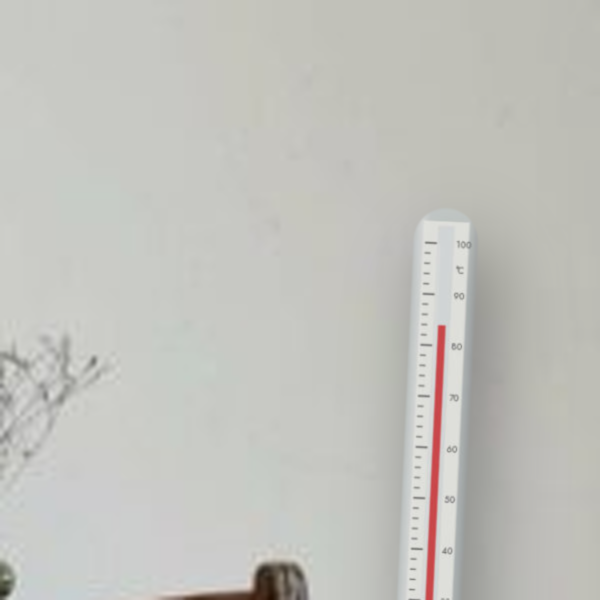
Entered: 84; °C
